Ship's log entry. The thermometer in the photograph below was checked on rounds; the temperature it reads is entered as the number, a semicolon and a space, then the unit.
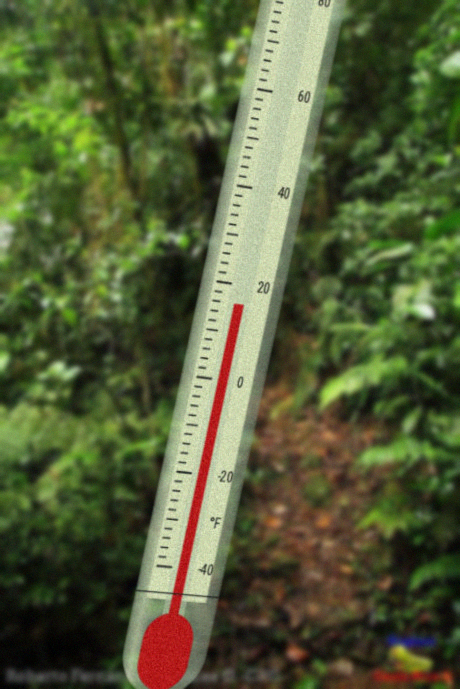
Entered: 16; °F
